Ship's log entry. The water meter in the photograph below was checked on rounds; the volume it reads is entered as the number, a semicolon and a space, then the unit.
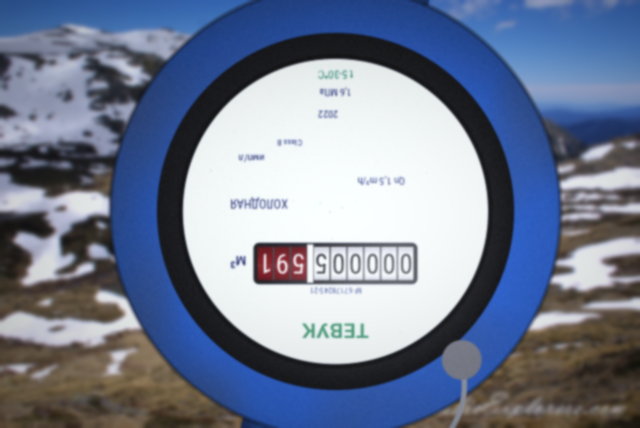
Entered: 5.591; m³
